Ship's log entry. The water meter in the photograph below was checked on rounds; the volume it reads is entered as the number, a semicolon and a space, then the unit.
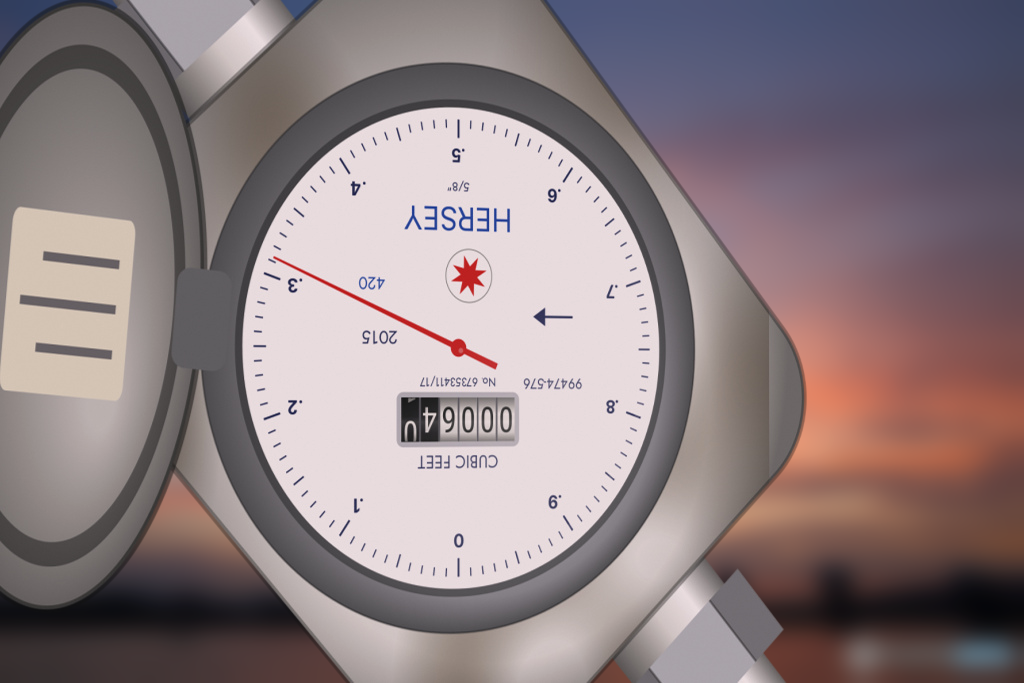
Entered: 640.31; ft³
